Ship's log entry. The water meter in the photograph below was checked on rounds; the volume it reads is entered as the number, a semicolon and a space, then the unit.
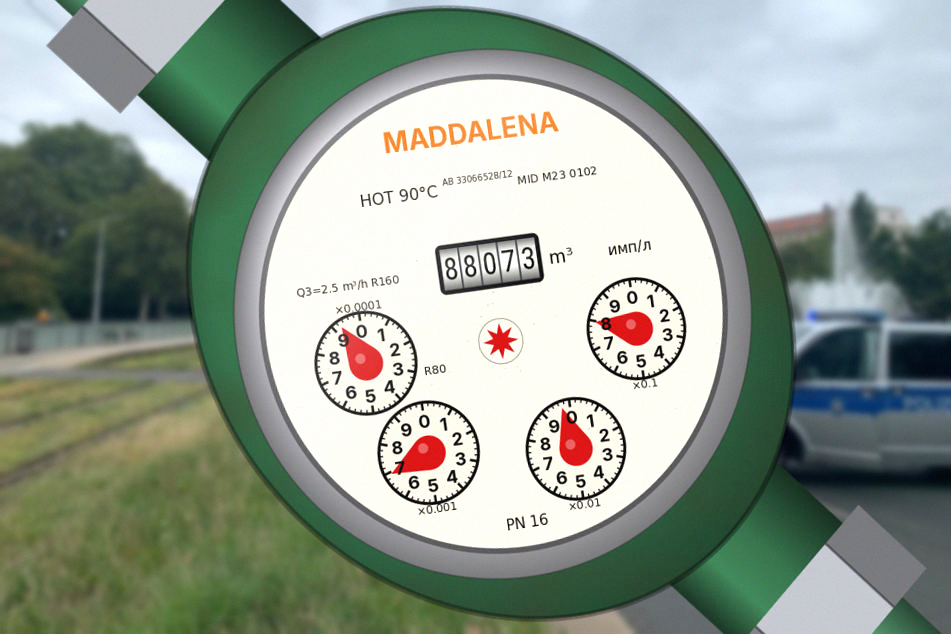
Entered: 88073.7969; m³
